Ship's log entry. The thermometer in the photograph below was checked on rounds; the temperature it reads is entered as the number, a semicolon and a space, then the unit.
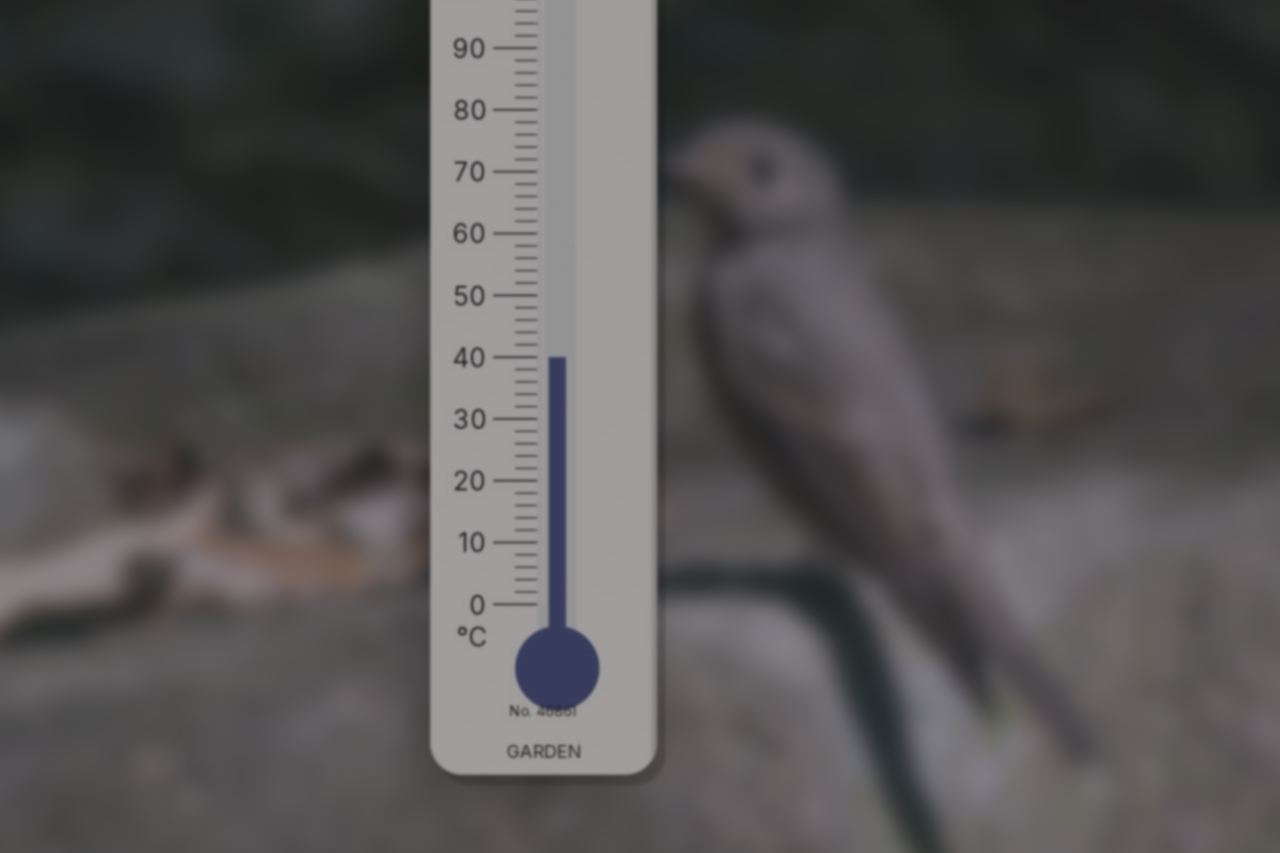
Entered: 40; °C
